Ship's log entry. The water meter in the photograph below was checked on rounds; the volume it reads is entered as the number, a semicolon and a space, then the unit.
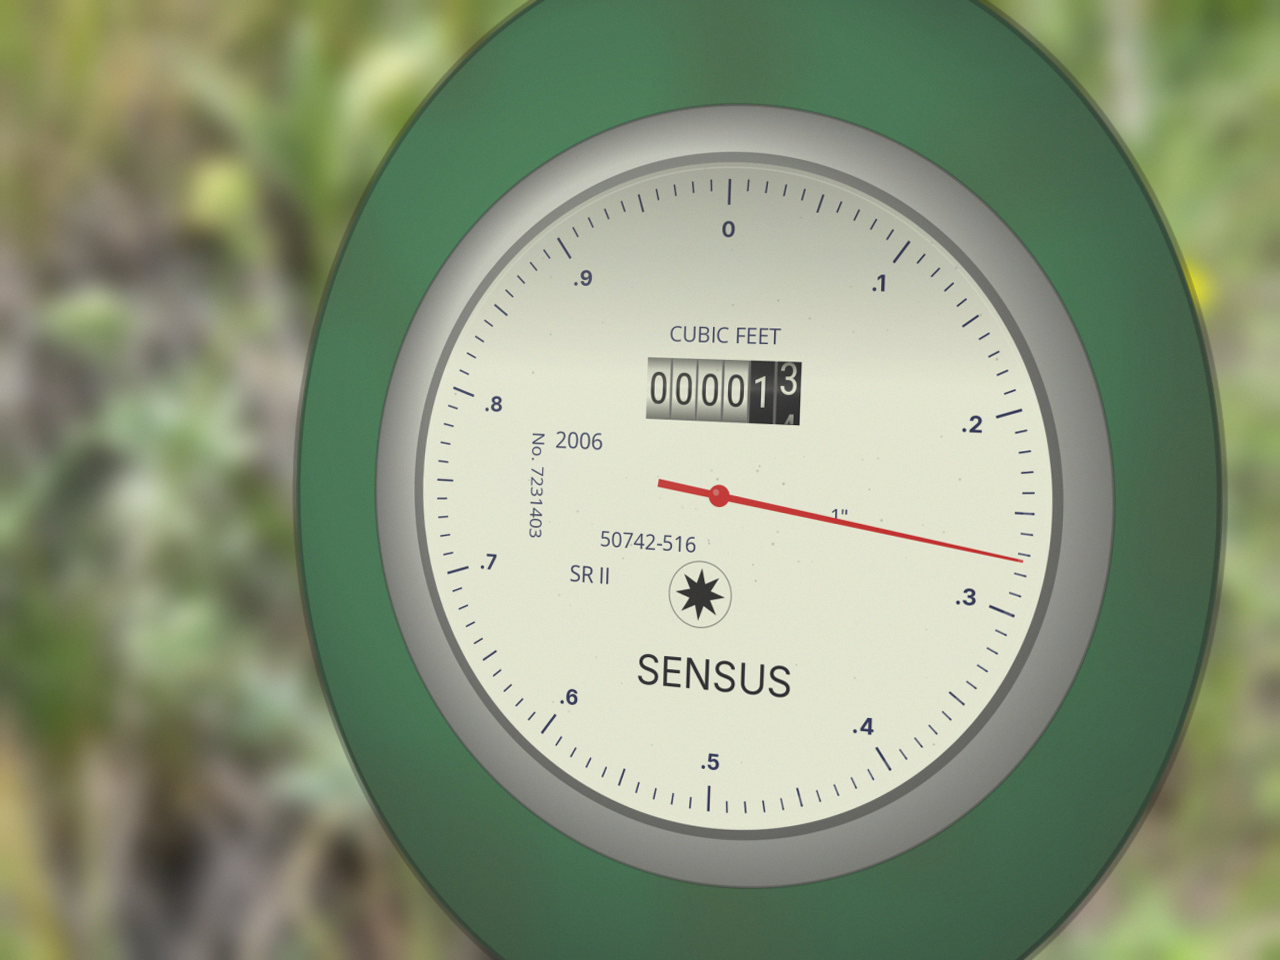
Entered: 13.27; ft³
